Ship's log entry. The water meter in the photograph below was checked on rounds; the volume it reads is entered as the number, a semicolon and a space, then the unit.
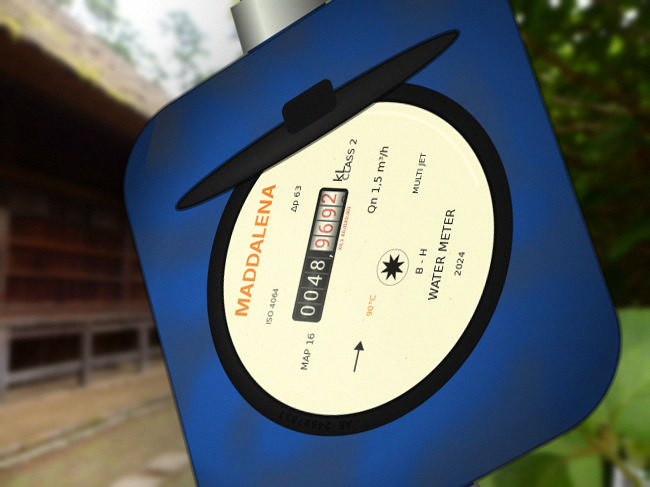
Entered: 48.9692; kL
